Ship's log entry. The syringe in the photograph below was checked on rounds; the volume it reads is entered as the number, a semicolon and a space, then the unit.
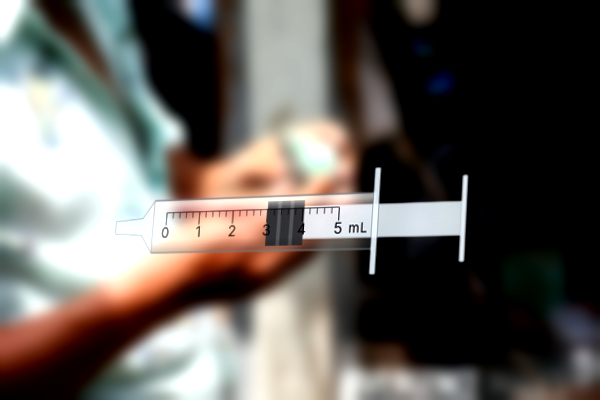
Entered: 3; mL
